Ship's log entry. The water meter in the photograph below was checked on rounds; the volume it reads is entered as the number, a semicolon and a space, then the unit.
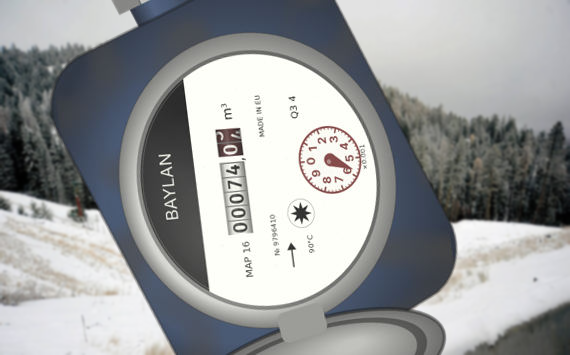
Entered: 74.035; m³
